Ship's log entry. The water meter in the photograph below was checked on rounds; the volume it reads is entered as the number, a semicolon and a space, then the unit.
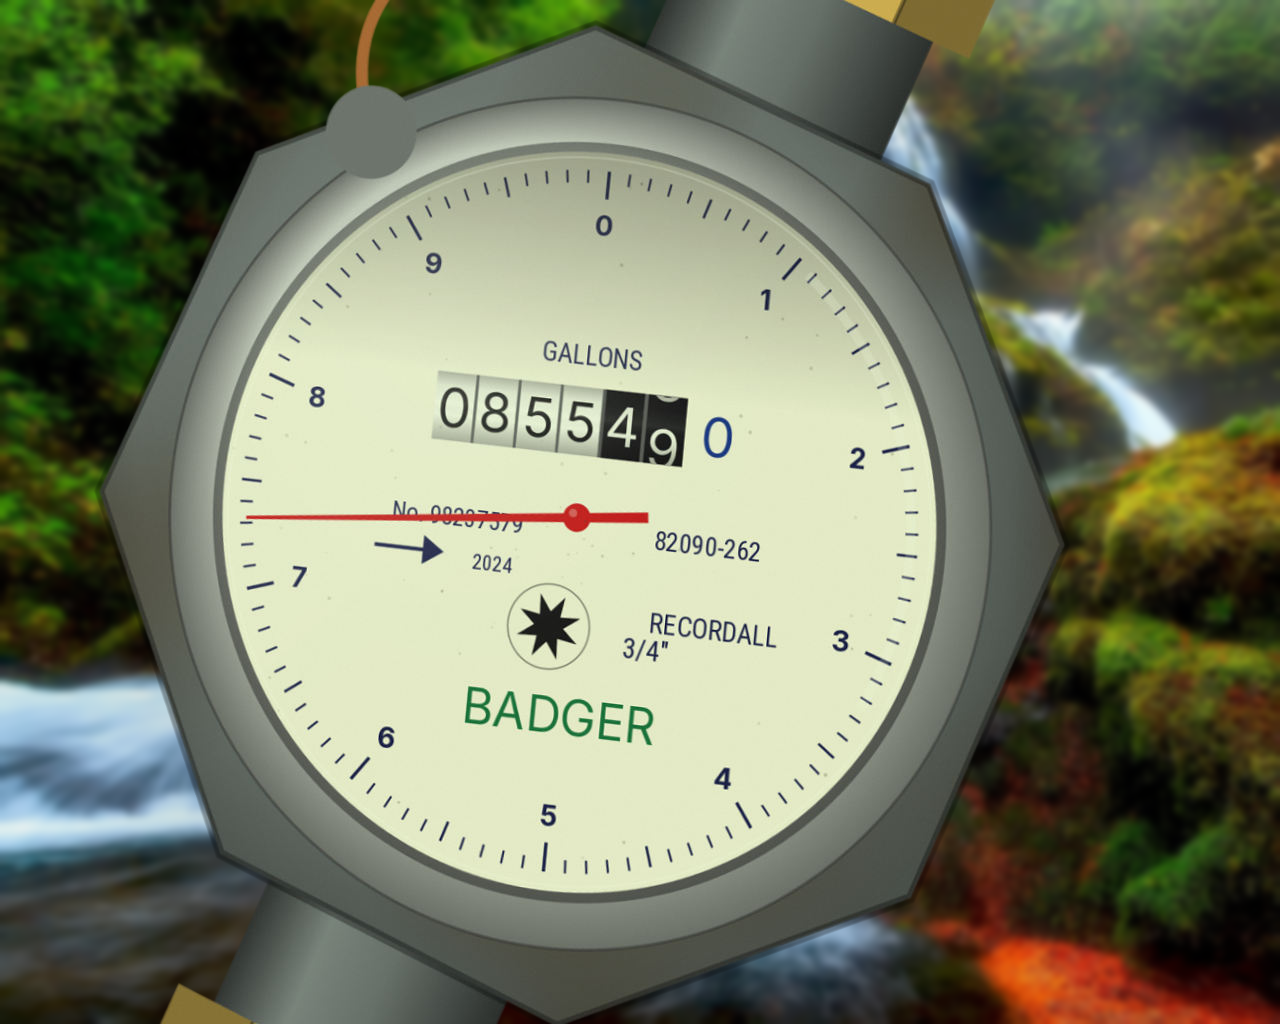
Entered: 855487.3; gal
